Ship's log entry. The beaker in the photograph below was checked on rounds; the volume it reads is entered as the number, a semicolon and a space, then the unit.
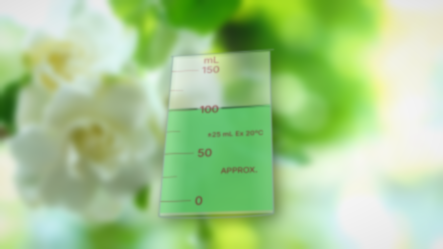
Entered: 100; mL
